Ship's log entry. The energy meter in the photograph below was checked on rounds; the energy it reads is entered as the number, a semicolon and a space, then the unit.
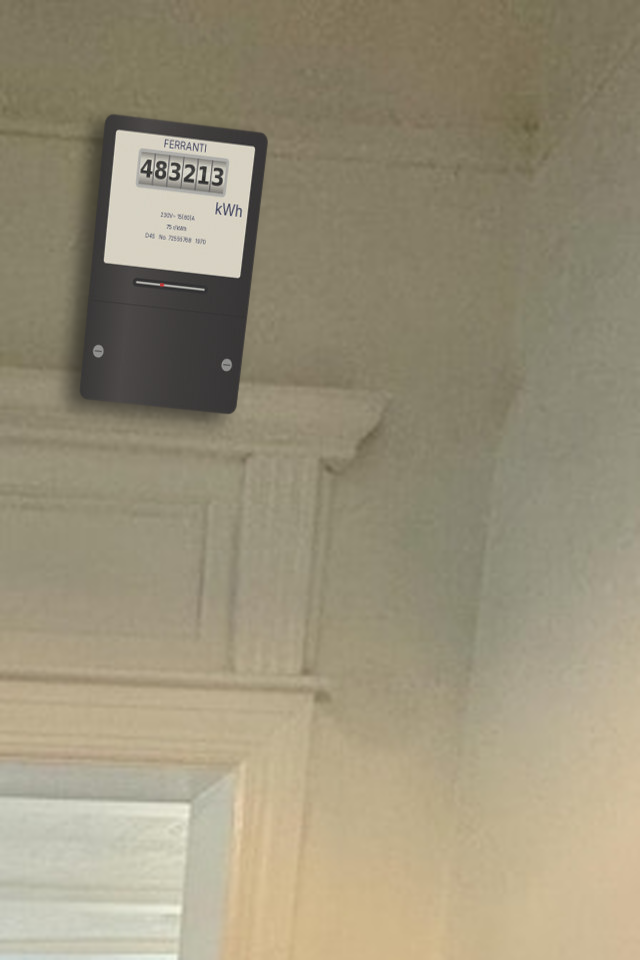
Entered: 483213; kWh
